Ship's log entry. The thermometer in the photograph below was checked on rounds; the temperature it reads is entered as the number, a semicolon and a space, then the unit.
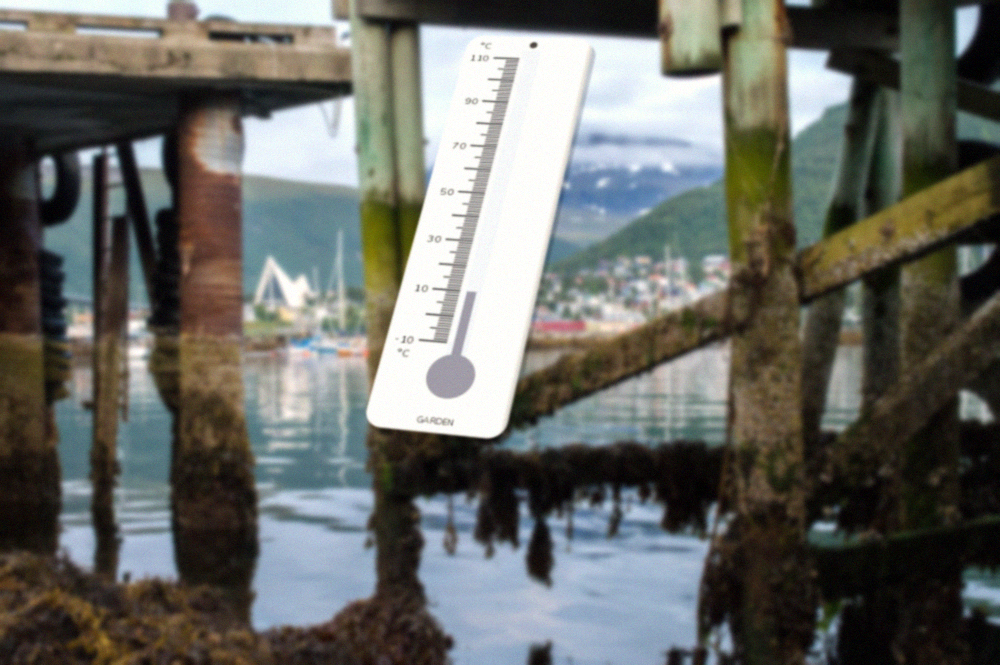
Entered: 10; °C
